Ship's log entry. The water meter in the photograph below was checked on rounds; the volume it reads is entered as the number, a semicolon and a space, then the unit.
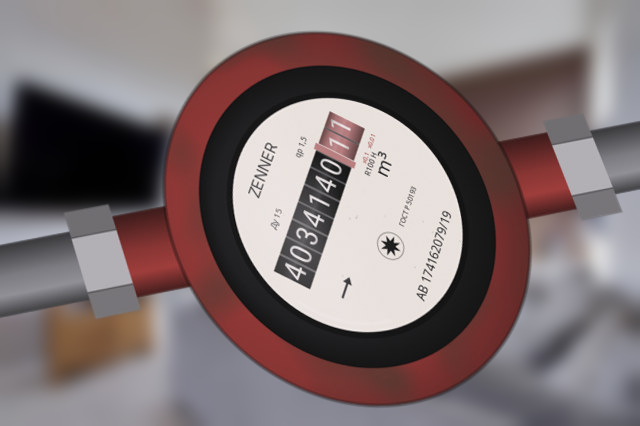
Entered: 4034140.11; m³
